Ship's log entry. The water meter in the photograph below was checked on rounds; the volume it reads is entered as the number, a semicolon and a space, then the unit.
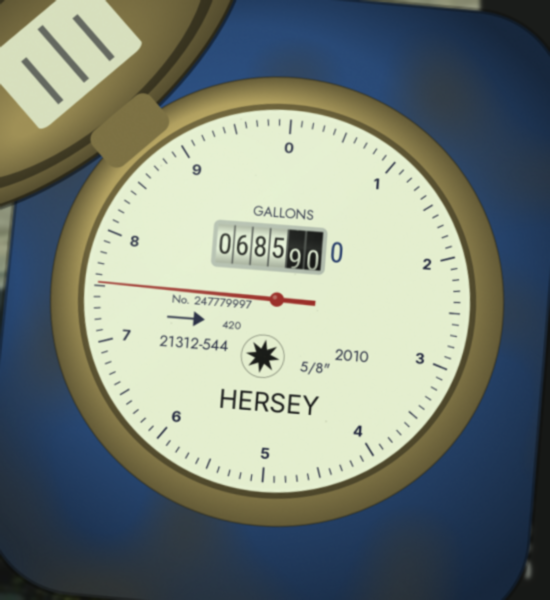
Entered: 685897.5; gal
